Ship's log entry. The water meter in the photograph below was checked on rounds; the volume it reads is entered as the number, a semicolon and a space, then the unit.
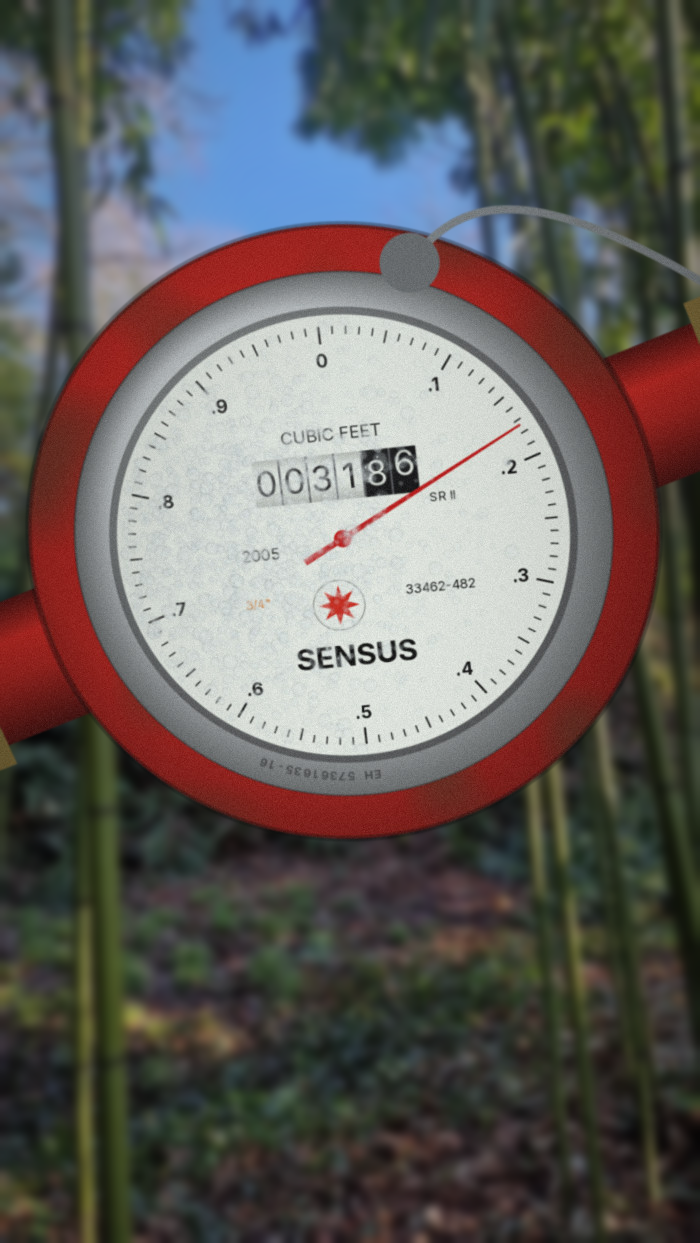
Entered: 3186.17; ft³
